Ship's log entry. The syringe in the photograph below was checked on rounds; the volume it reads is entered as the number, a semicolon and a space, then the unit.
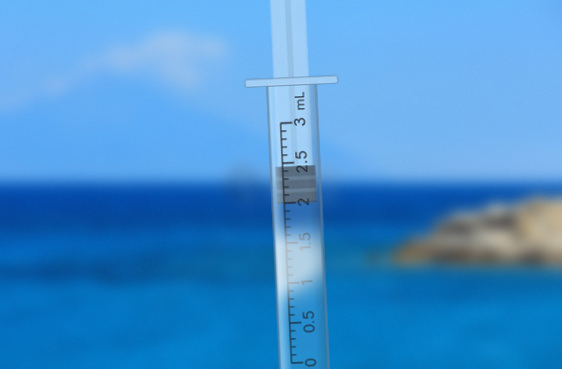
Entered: 2; mL
